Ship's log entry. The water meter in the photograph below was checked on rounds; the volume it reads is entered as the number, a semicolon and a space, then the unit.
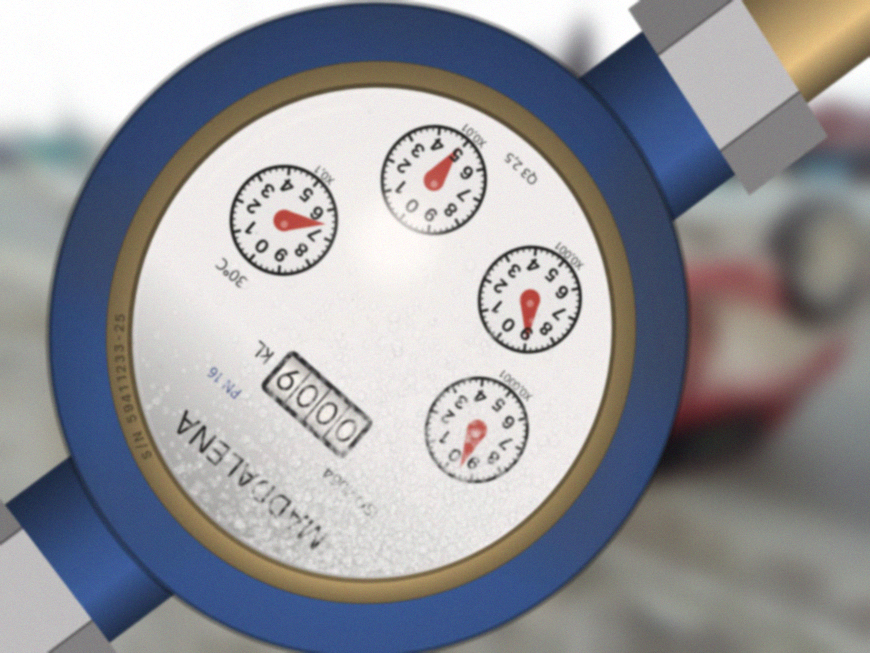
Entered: 9.6489; kL
